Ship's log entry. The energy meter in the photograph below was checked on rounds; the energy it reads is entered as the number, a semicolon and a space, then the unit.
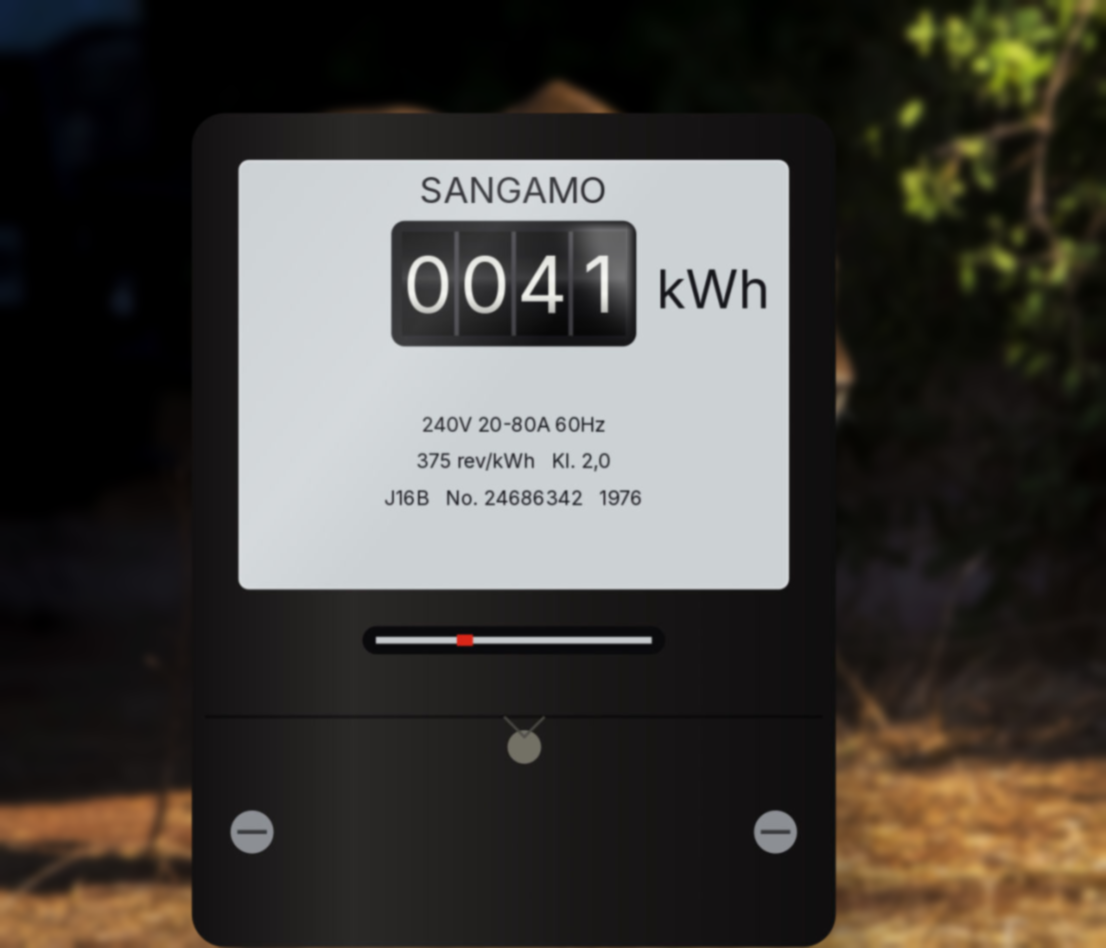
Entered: 41; kWh
